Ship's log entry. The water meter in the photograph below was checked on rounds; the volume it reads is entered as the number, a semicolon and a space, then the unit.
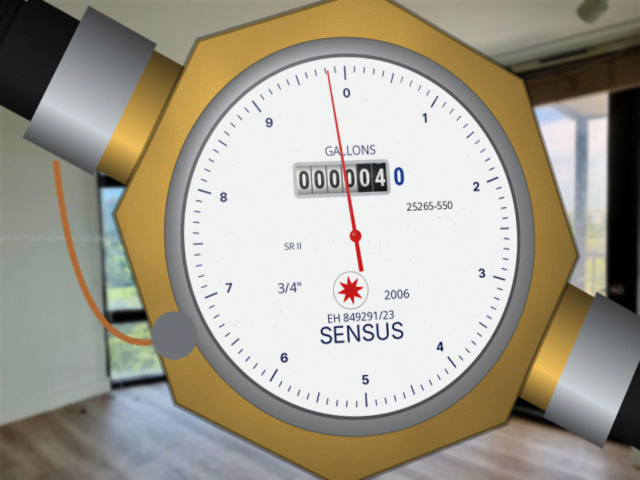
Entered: 39.8; gal
